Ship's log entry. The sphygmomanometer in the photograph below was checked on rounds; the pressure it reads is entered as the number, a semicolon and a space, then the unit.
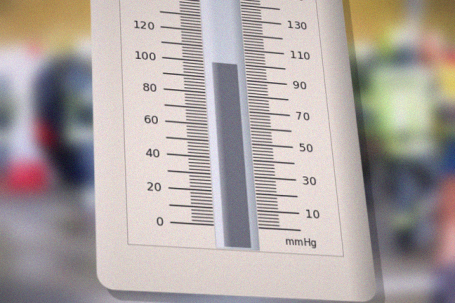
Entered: 100; mmHg
